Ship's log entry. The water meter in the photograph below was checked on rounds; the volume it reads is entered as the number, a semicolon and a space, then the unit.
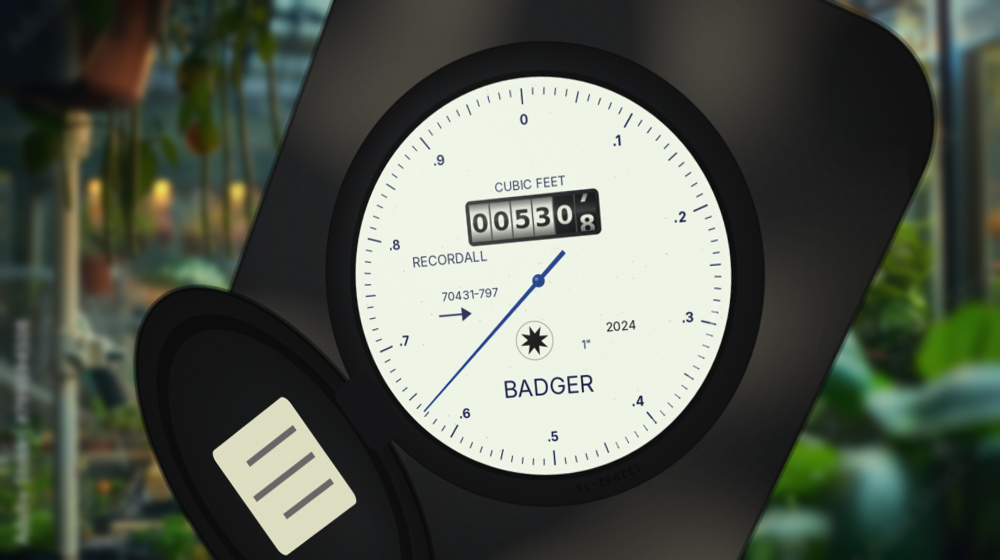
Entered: 5307.63; ft³
